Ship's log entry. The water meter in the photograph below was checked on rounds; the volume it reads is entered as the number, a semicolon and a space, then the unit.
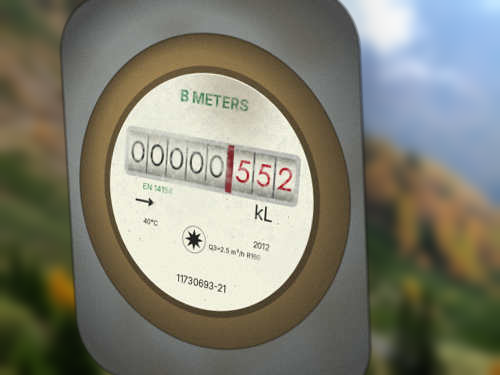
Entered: 0.552; kL
